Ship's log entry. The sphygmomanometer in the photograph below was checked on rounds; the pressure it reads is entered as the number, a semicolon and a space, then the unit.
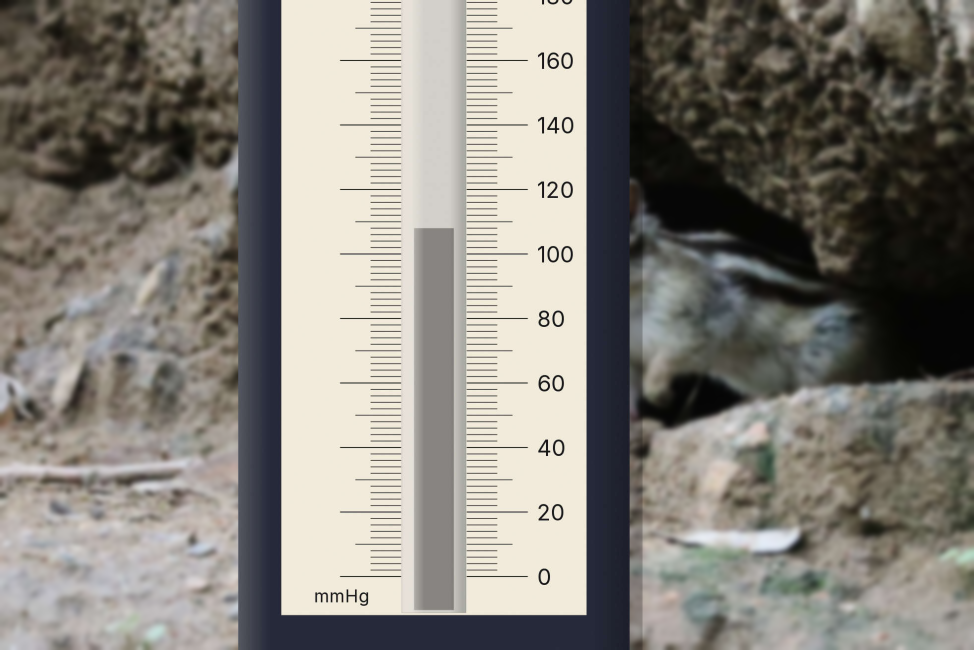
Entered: 108; mmHg
